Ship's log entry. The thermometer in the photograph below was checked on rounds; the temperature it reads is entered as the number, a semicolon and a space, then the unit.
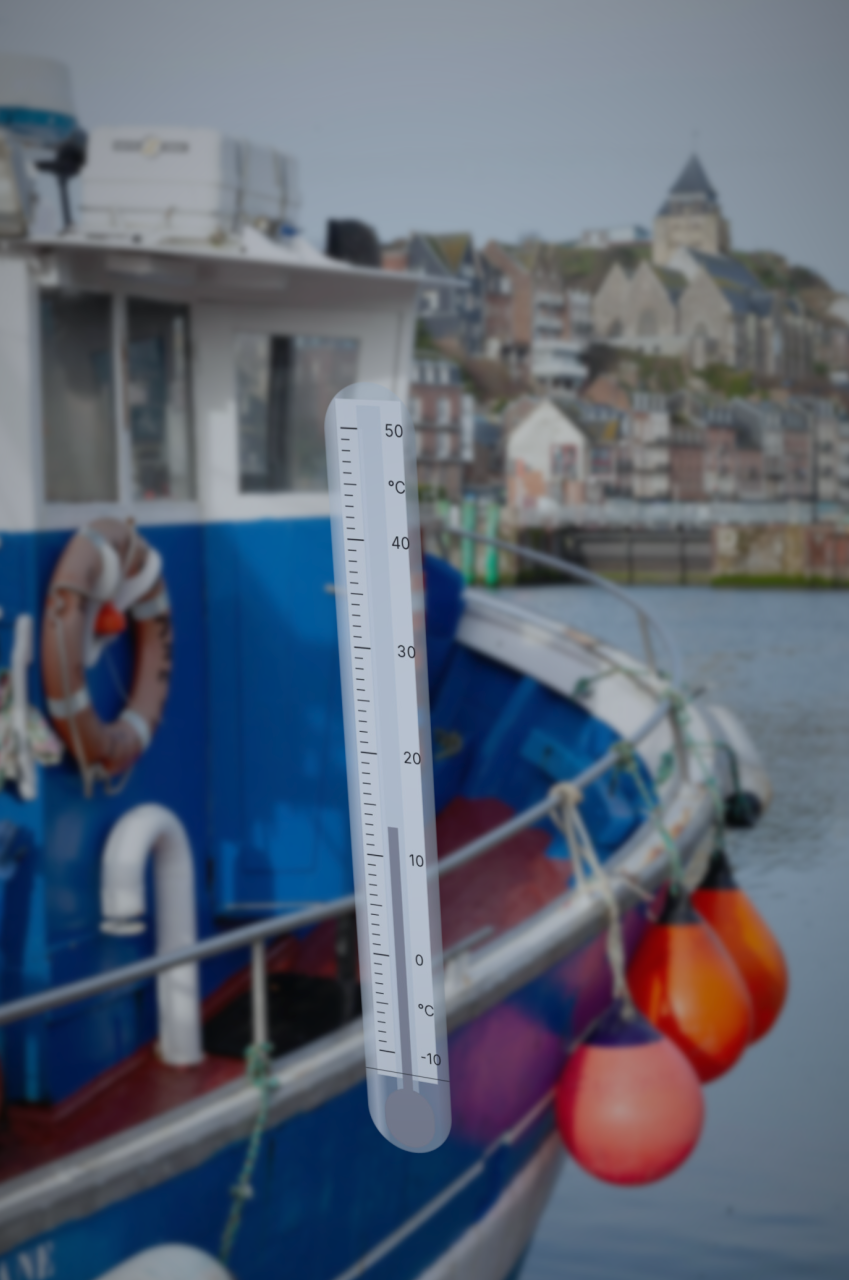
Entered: 13; °C
